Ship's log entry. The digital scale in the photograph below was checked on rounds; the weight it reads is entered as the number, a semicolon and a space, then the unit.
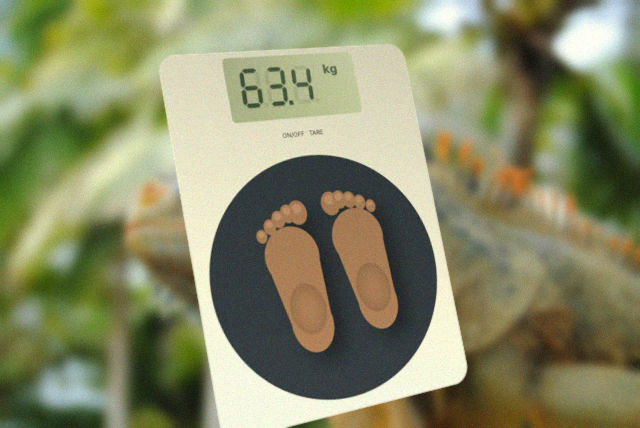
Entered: 63.4; kg
